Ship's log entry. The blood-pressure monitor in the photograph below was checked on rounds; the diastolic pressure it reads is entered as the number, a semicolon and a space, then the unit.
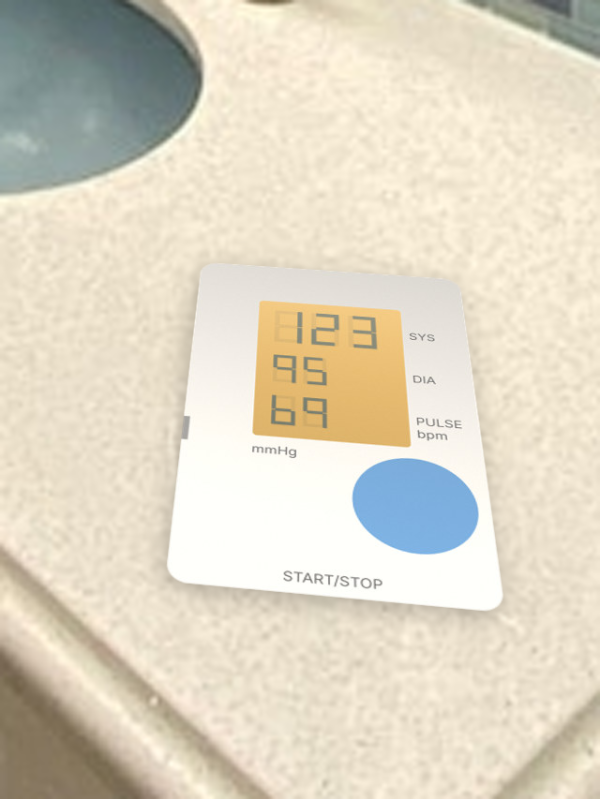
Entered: 95; mmHg
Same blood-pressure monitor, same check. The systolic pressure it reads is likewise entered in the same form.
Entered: 123; mmHg
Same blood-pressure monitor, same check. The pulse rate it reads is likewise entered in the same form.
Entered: 69; bpm
